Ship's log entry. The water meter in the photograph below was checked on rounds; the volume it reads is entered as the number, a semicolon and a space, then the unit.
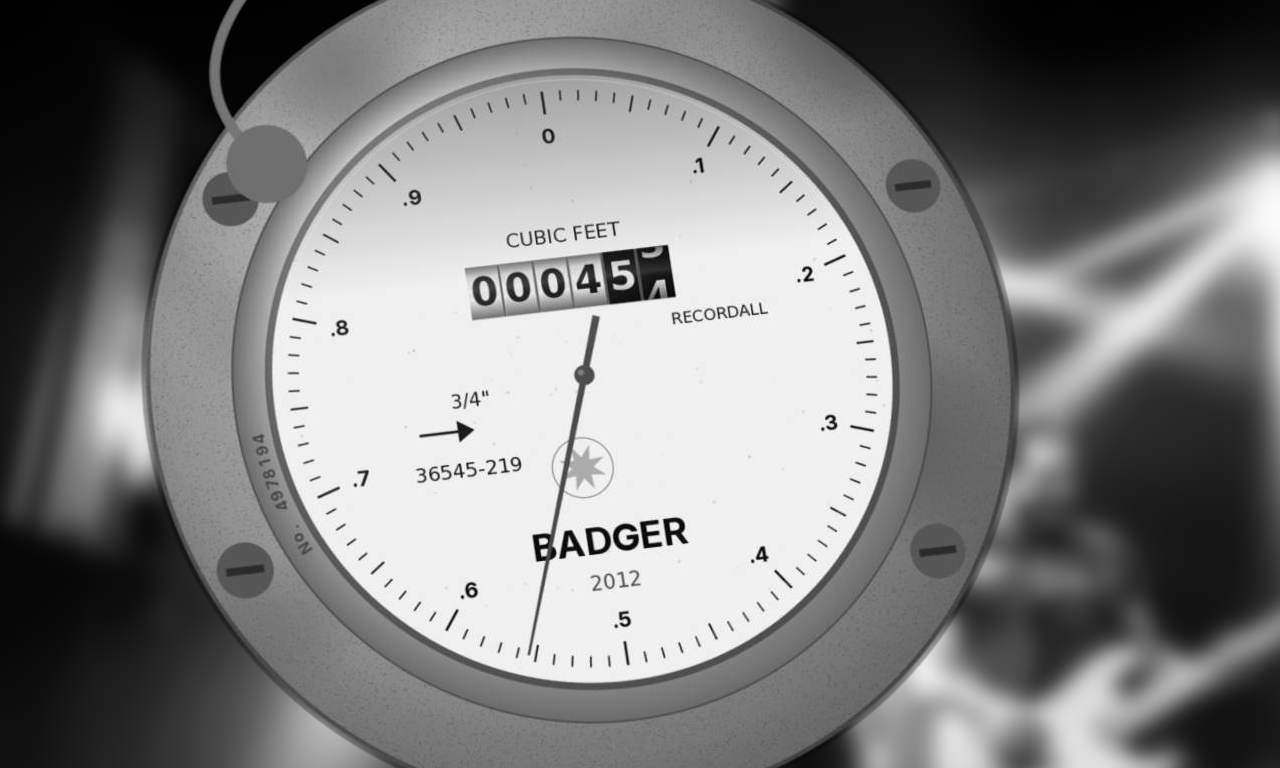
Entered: 453.55; ft³
